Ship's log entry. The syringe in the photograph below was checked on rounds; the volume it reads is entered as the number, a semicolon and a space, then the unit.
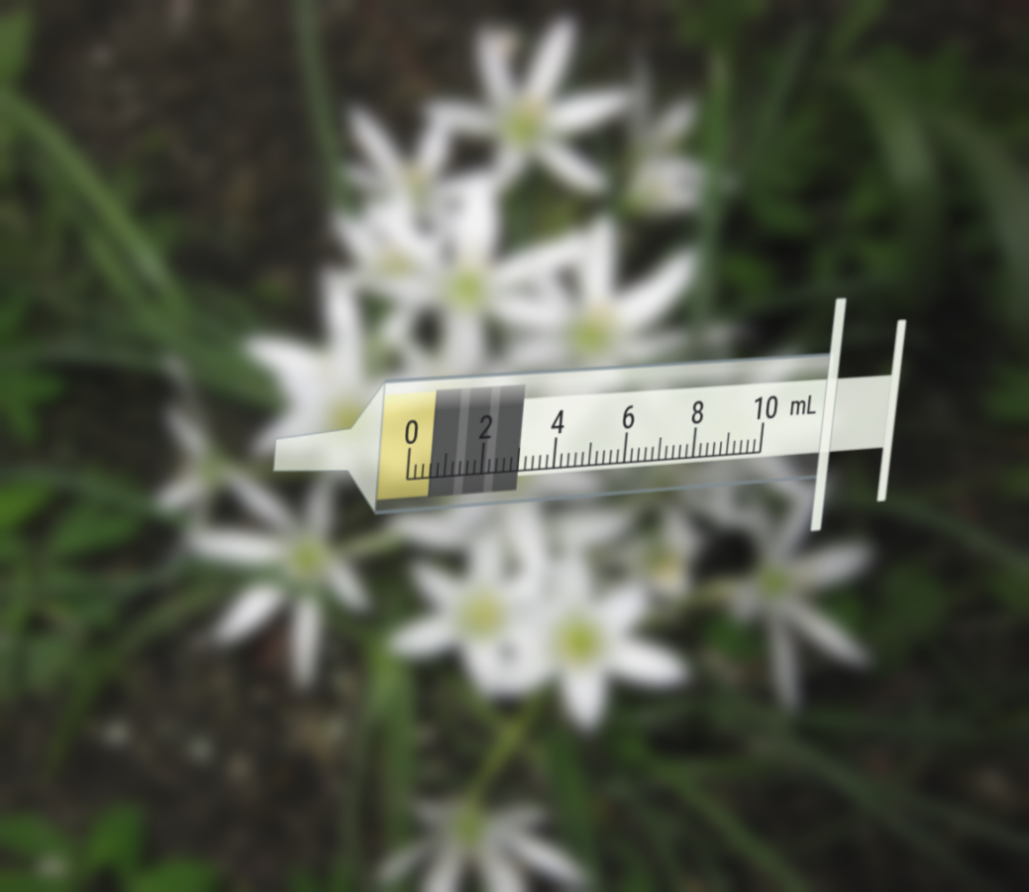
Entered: 0.6; mL
